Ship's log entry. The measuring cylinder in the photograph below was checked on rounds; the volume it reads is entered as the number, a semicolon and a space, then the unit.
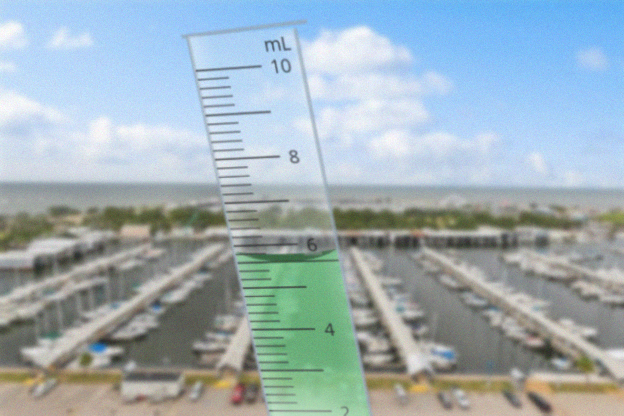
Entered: 5.6; mL
